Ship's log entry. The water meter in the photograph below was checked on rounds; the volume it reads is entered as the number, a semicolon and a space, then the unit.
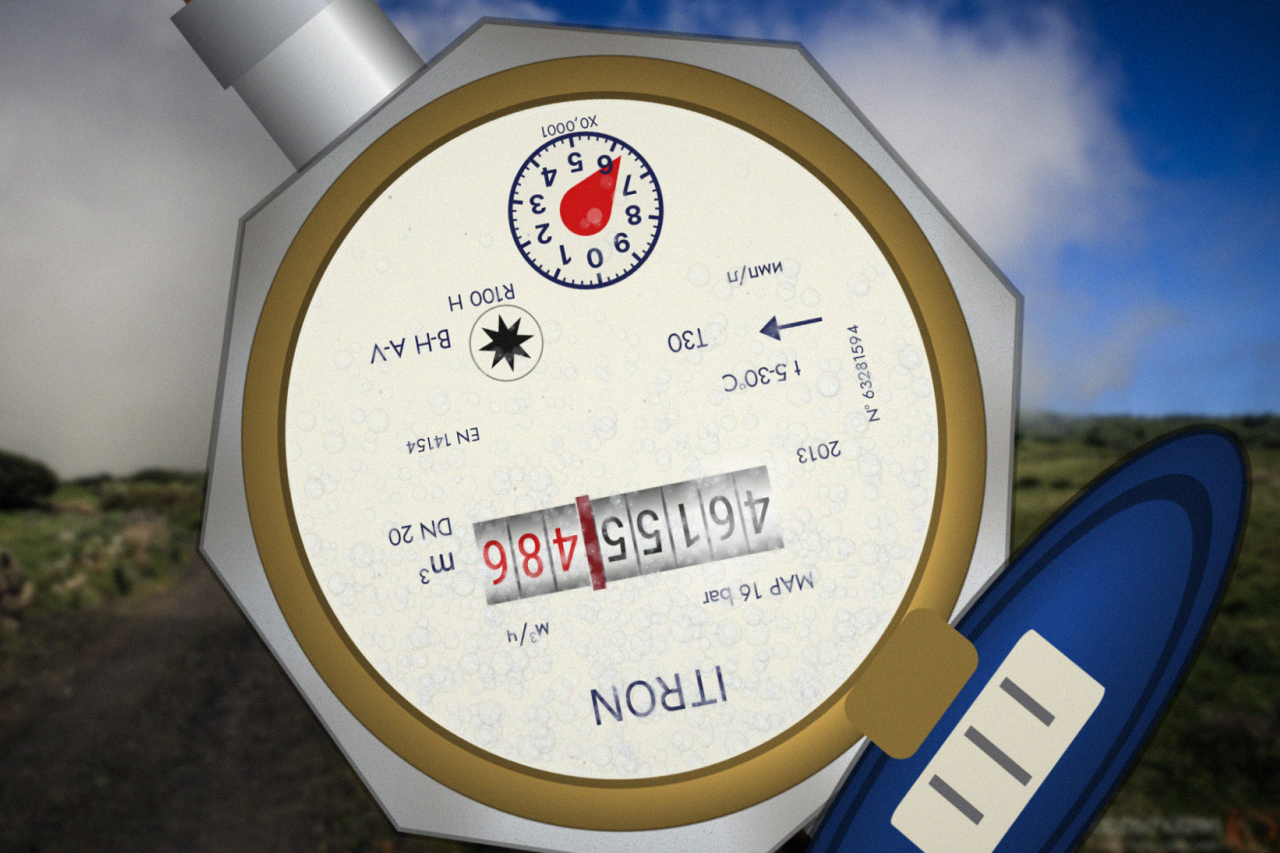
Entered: 46155.4866; m³
